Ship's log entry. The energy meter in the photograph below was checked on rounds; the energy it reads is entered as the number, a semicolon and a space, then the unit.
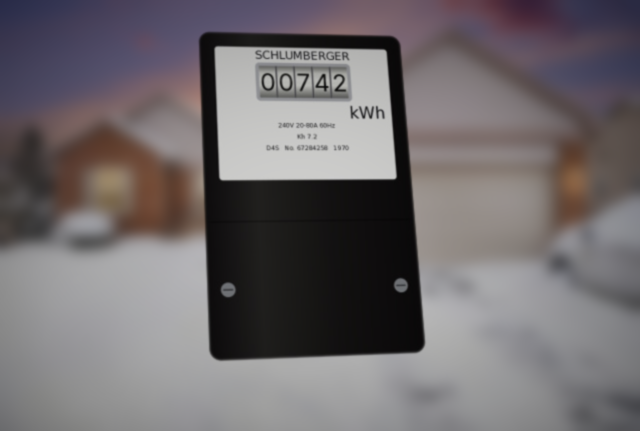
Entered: 742; kWh
